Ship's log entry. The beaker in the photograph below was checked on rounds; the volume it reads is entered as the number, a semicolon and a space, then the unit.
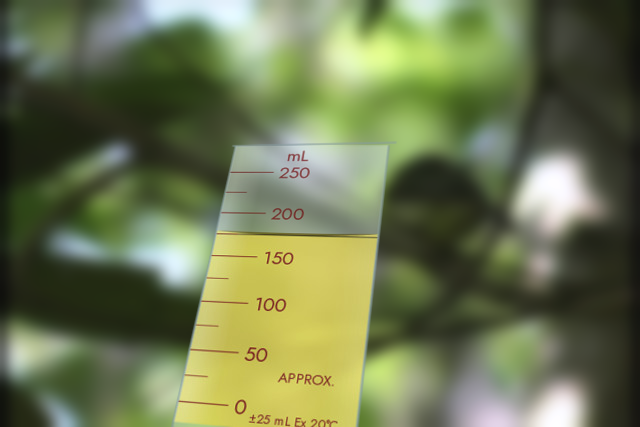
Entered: 175; mL
